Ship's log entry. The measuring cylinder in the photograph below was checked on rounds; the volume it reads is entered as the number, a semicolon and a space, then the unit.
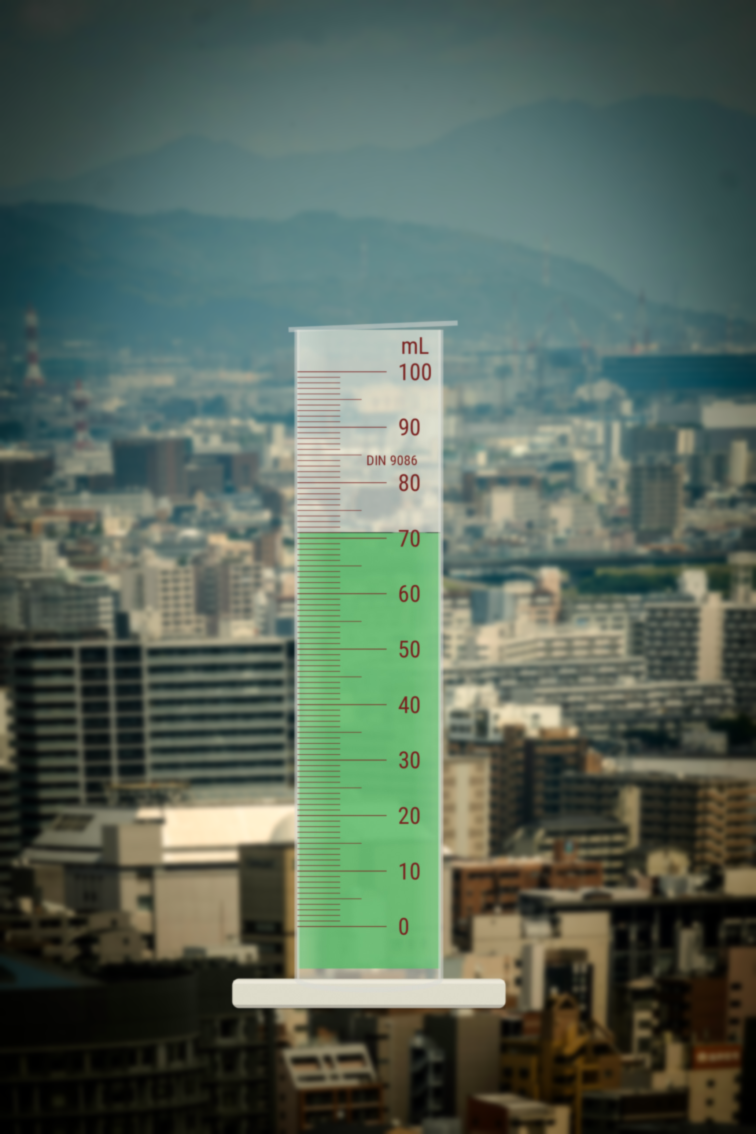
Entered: 71; mL
